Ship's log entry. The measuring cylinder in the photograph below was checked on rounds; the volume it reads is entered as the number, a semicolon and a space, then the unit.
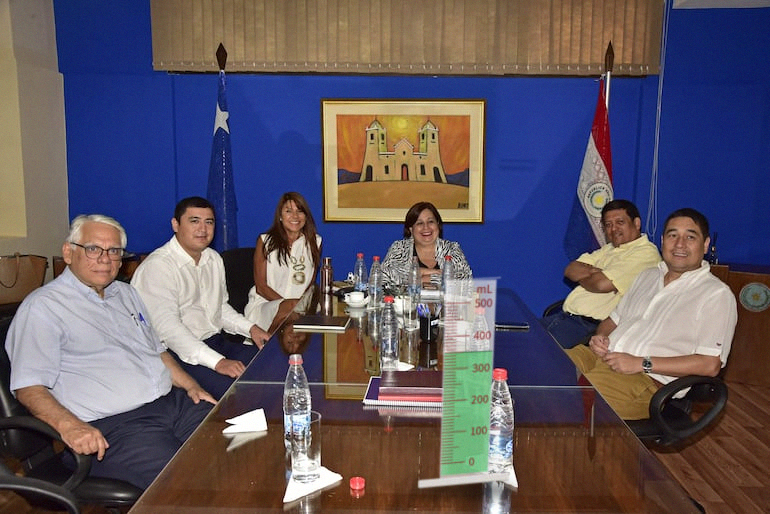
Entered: 350; mL
